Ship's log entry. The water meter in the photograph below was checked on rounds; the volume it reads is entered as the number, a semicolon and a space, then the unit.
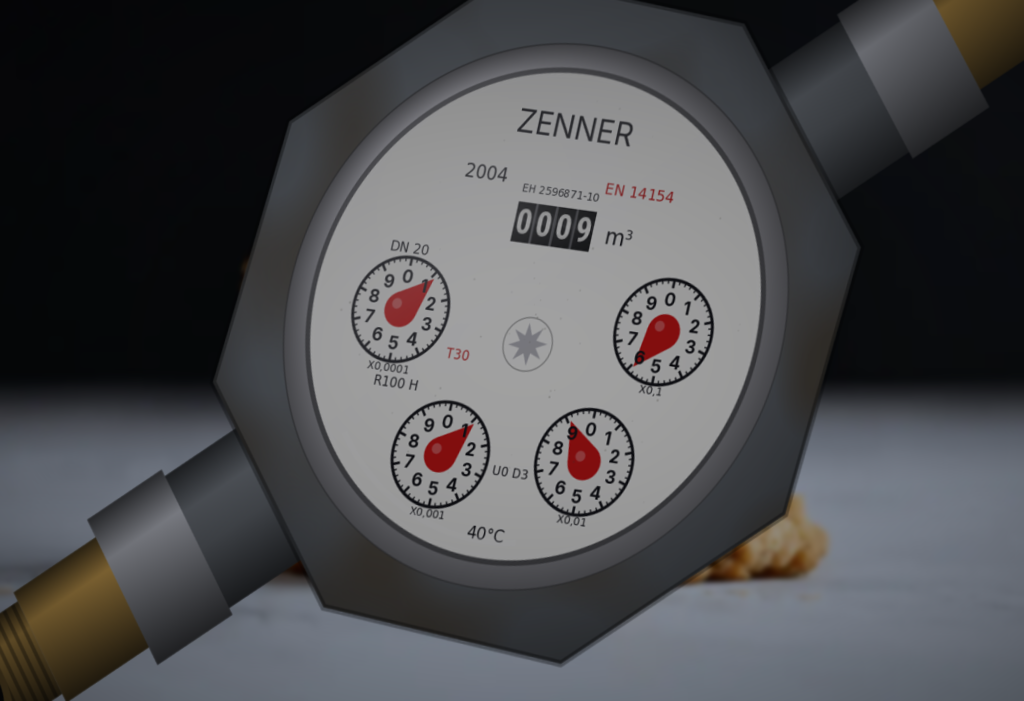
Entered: 9.5911; m³
